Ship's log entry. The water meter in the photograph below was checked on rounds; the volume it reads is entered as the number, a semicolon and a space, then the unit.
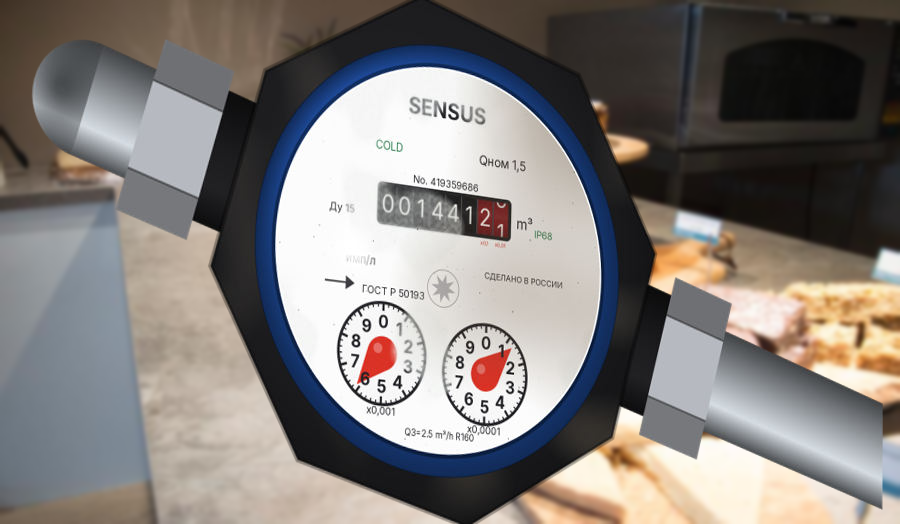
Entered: 1441.2061; m³
